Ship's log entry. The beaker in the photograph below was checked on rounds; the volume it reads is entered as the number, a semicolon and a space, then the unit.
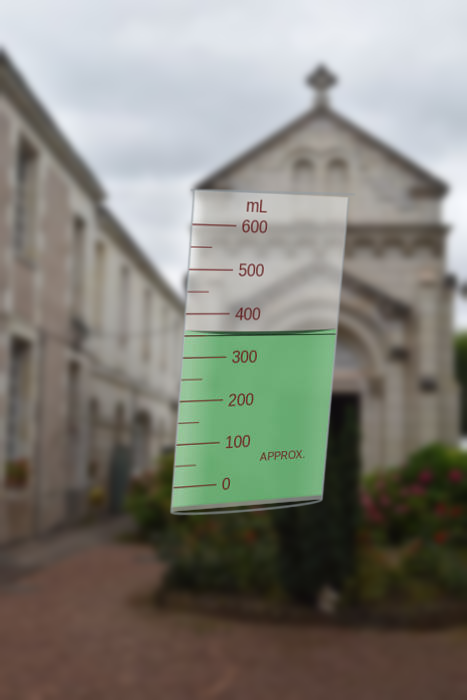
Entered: 350; mL
